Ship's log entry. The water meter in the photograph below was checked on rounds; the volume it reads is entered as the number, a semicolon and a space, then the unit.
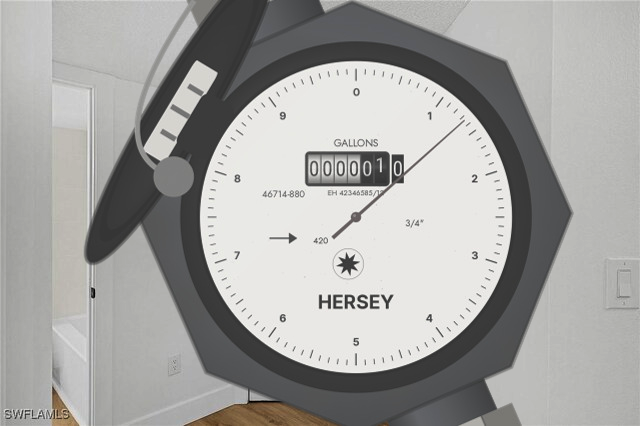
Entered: 11.3; gal
